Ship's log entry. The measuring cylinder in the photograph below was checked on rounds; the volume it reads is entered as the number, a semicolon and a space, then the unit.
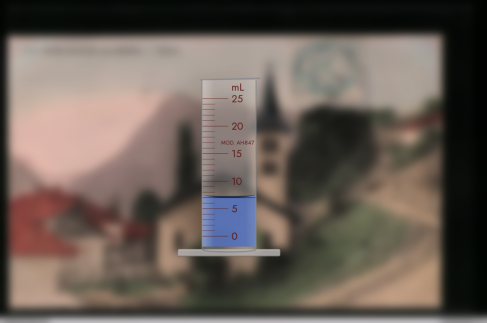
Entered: 7; mL
